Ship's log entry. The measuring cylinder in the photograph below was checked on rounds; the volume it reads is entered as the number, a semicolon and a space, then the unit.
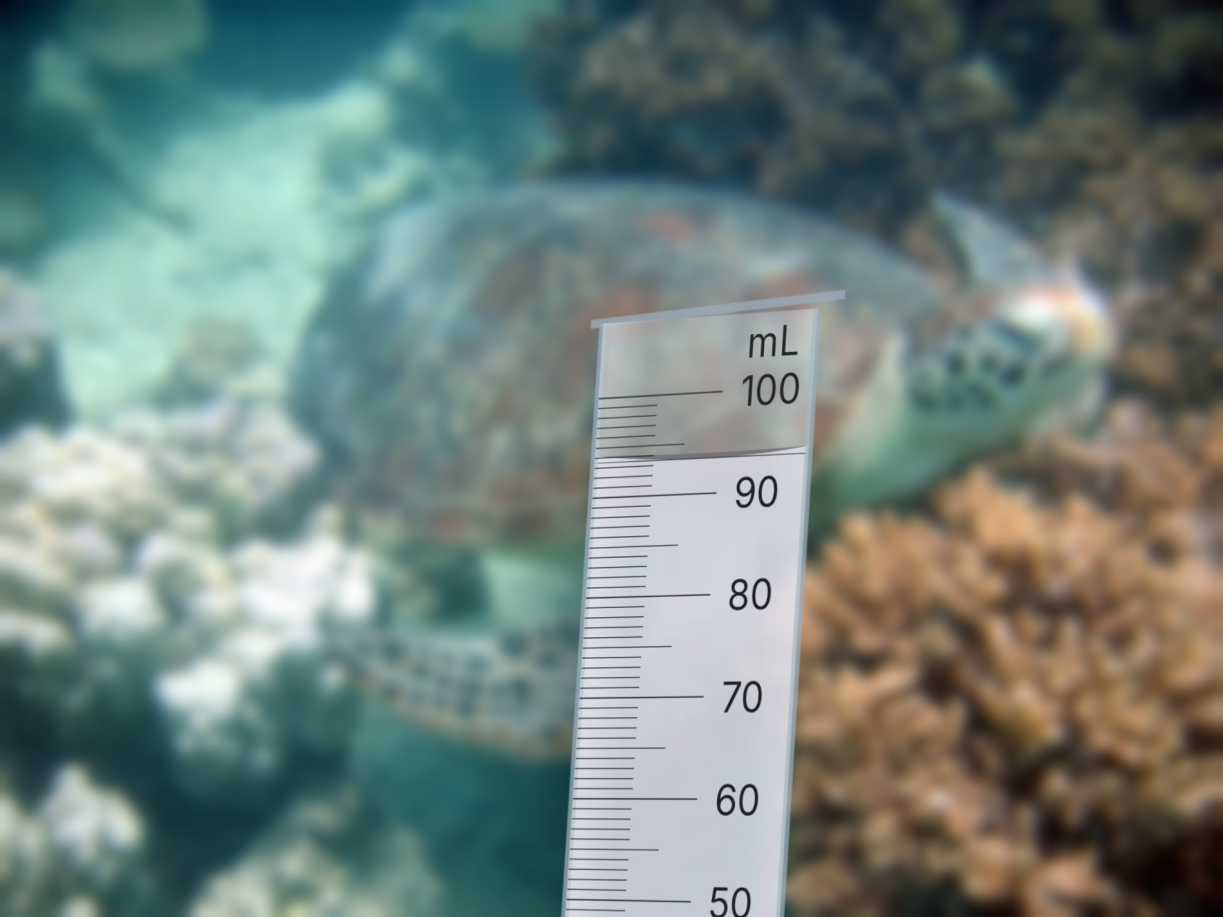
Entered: 93.5; mL
